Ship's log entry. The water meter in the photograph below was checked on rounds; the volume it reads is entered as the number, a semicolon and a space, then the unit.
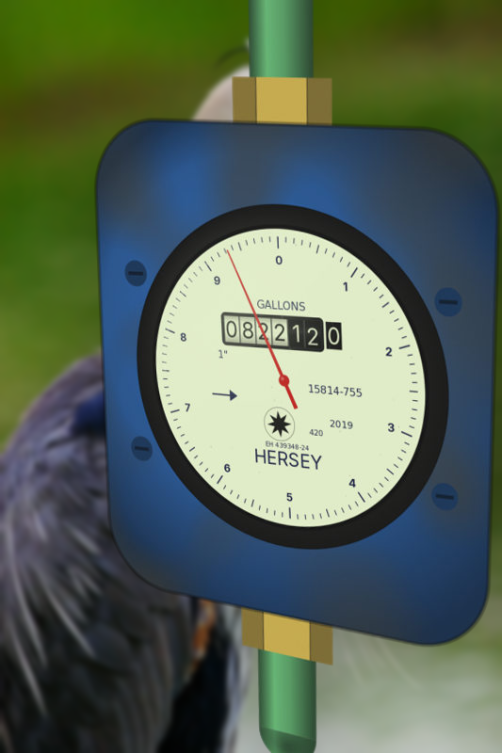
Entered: 822119.3; gal
